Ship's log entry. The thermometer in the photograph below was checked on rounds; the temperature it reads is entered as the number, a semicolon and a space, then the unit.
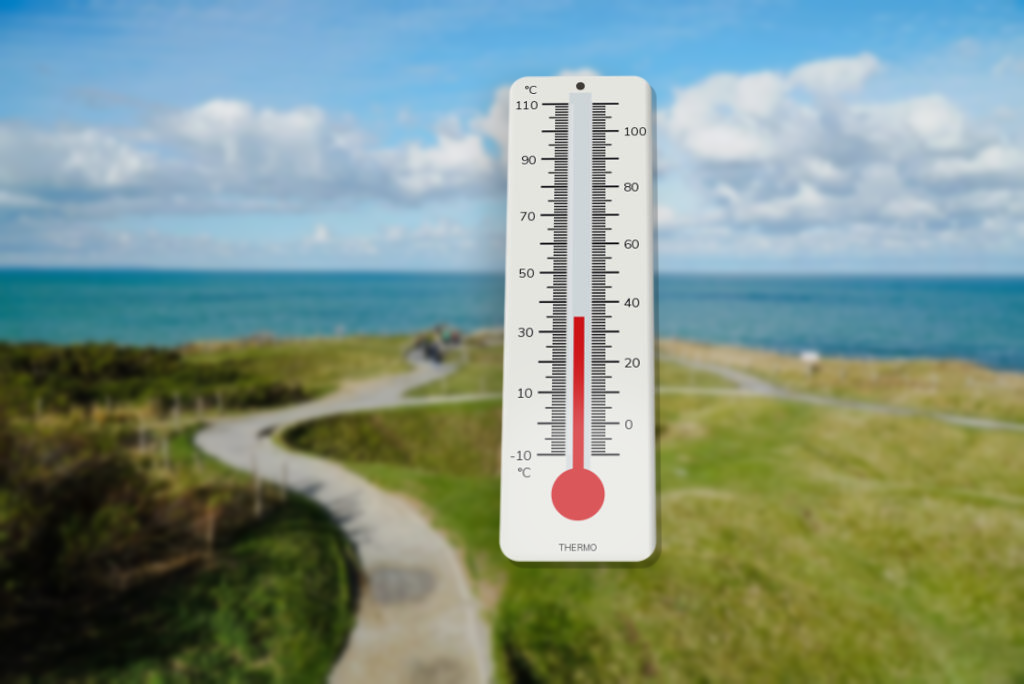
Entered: 35; °C
